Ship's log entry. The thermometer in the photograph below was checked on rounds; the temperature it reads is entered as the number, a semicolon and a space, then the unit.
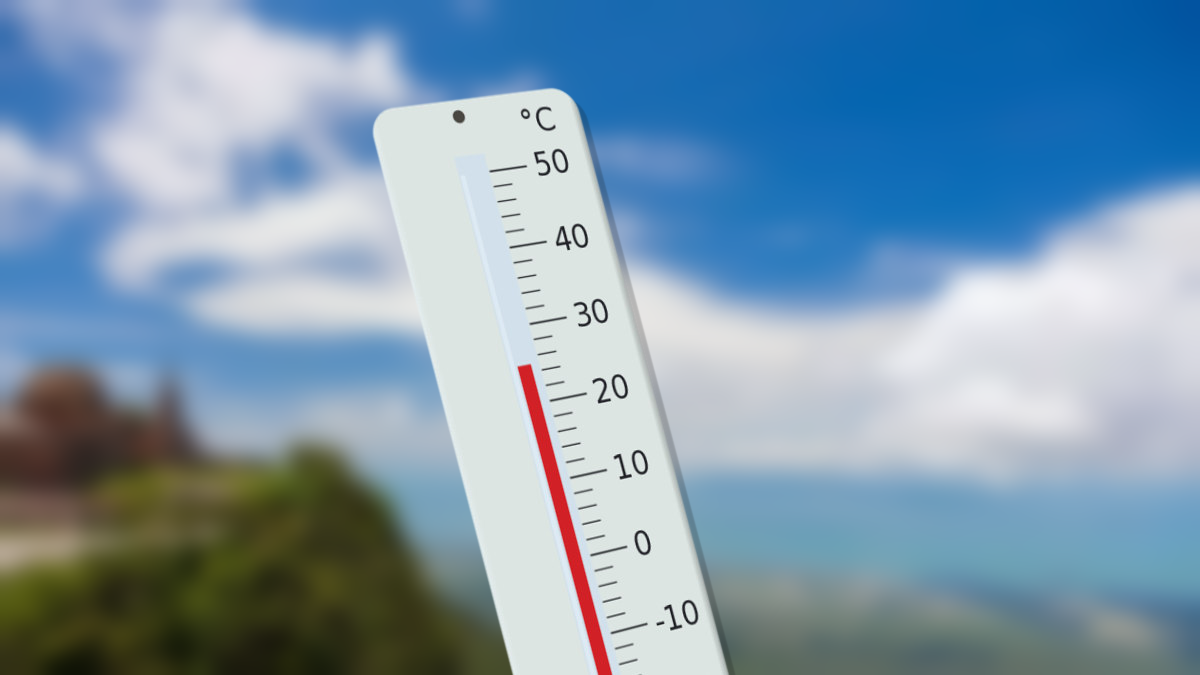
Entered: 25; °C
